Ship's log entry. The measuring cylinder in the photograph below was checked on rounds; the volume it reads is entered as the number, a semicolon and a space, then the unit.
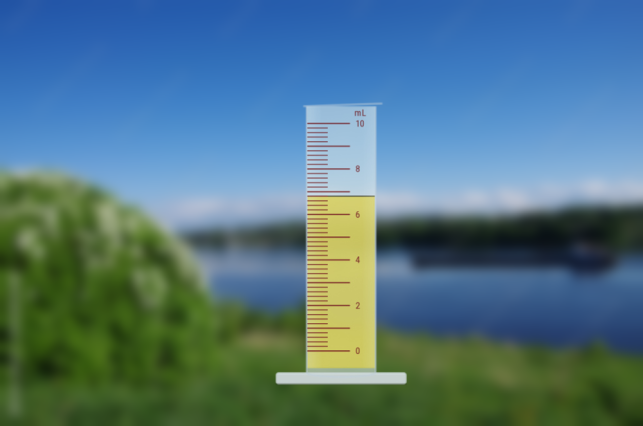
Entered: 6.8; mL
